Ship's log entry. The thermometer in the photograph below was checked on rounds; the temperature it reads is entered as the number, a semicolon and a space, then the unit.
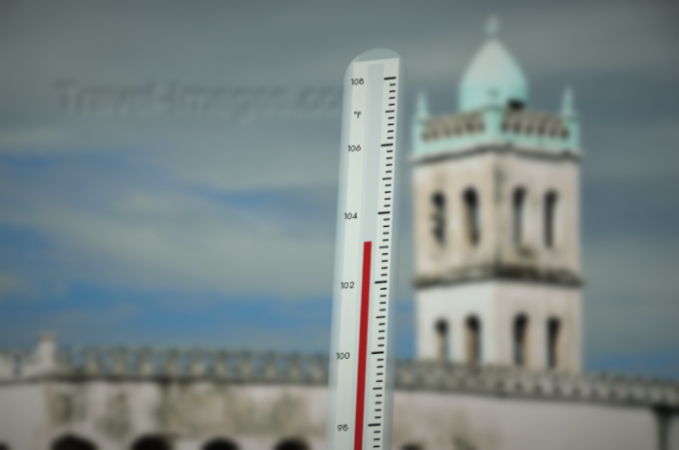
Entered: 103.2; °F
